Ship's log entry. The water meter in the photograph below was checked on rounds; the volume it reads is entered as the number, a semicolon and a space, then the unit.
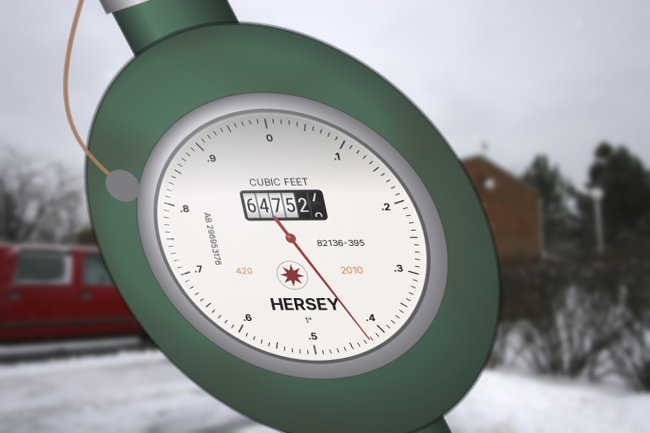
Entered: 647527.42; ft³
